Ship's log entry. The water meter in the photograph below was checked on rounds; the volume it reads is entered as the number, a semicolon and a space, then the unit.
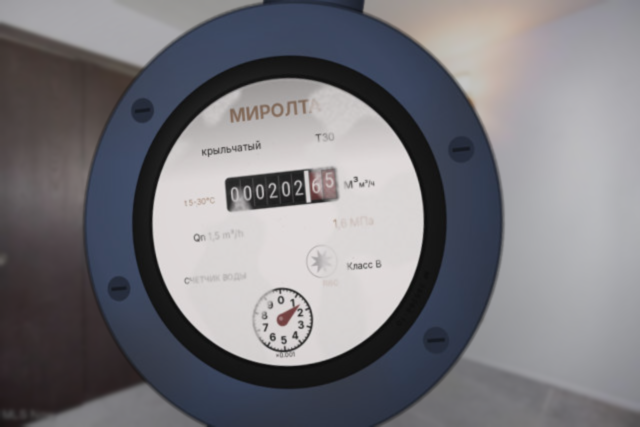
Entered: 202.651; m³
